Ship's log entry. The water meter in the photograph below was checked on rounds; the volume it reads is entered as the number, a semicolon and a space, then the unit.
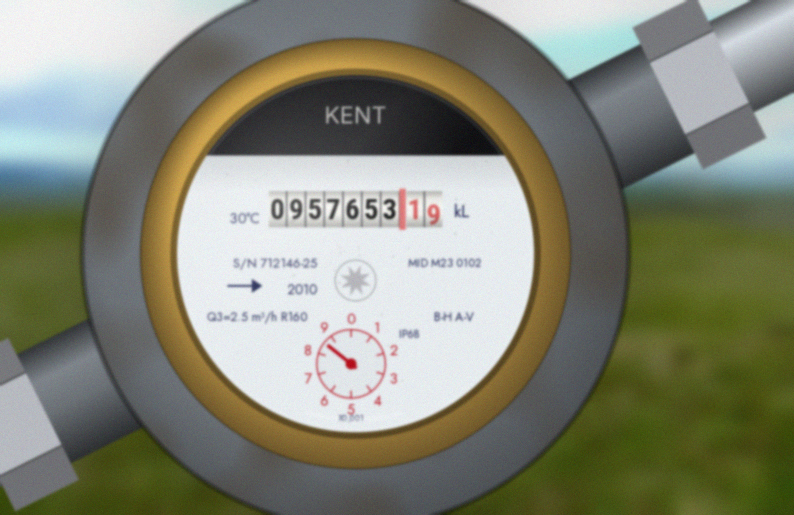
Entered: 957653.188; kL
